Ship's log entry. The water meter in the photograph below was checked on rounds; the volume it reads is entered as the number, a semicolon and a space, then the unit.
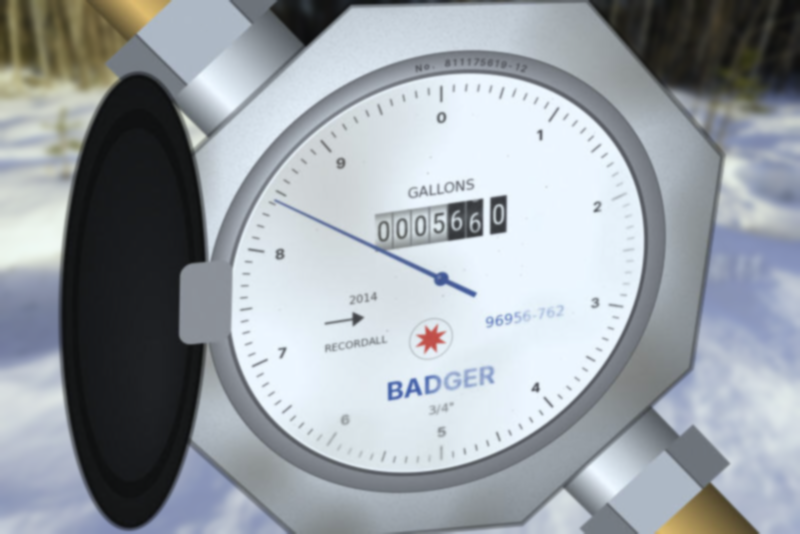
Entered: 5658.4; gal
